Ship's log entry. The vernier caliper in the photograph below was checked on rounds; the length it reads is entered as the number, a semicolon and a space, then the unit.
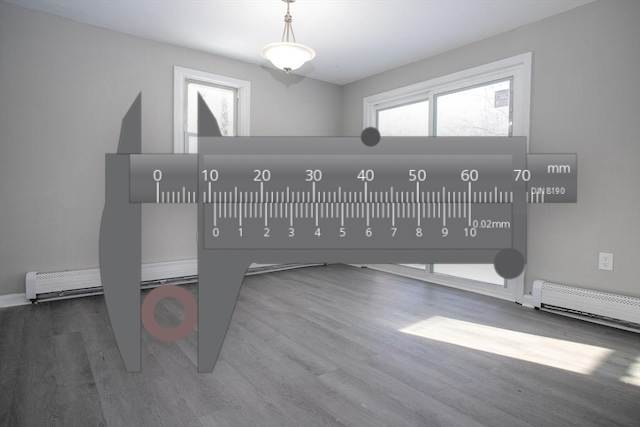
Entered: 11.0; mm
